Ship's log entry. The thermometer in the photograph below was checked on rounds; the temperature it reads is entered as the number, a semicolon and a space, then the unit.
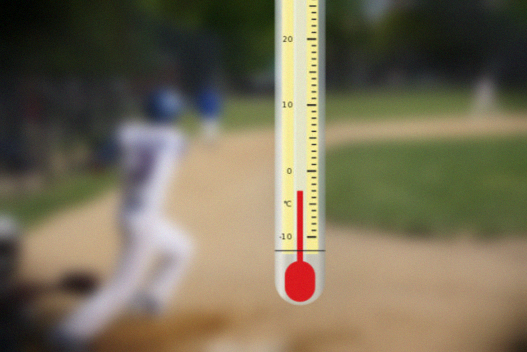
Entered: -3; °C
